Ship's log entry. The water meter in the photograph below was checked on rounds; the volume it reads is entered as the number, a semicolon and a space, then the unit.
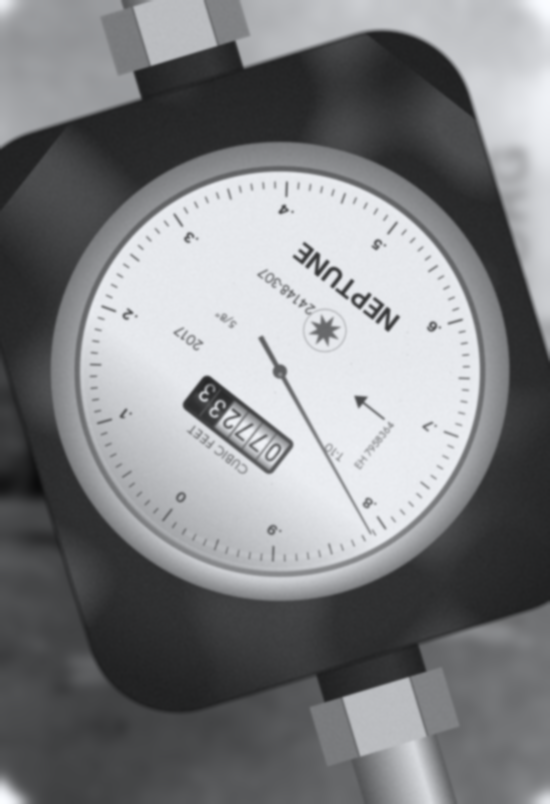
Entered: 77232.81; ft³
